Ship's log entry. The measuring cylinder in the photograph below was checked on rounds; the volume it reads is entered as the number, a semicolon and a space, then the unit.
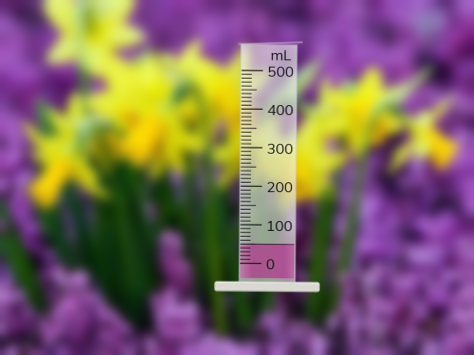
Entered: 50; mL
